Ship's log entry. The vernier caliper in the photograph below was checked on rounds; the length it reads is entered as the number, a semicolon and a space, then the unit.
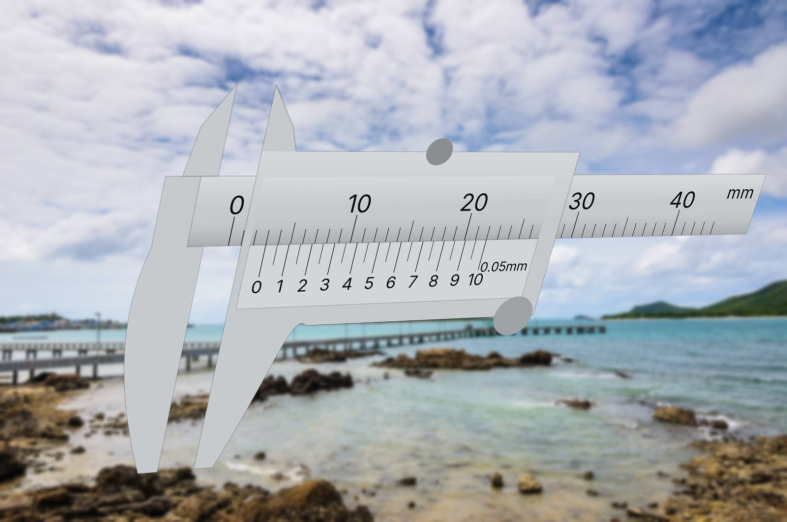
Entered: 3.0; mm
